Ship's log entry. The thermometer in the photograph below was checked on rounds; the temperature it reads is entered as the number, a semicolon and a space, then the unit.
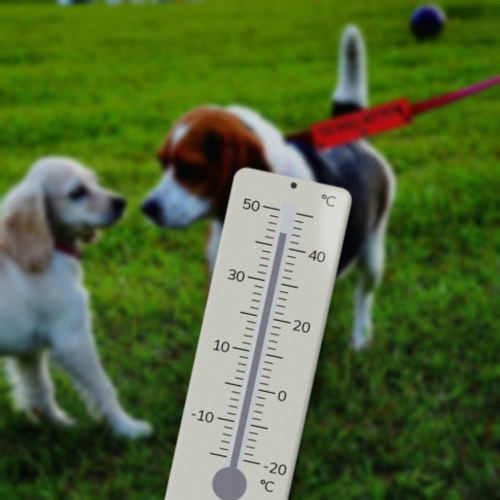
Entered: 44; °C
